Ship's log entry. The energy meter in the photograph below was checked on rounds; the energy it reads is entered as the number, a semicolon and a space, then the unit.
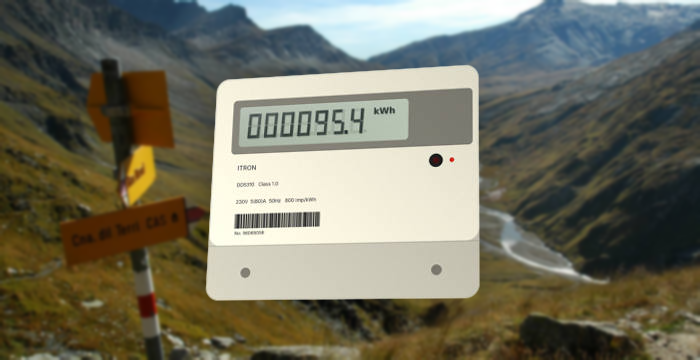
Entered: 95.4; kWh
